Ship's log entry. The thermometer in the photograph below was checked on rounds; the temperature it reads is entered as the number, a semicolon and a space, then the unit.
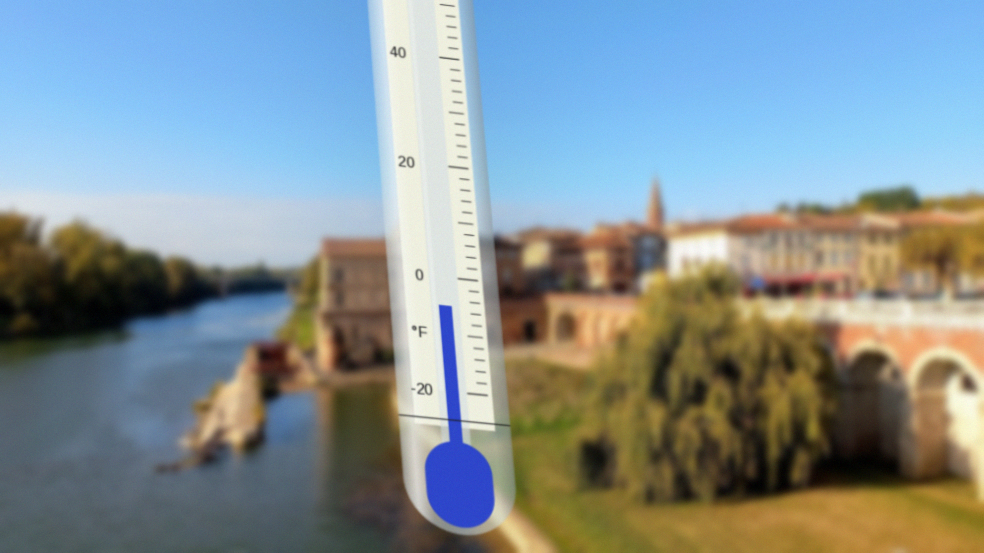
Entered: -5; °F
